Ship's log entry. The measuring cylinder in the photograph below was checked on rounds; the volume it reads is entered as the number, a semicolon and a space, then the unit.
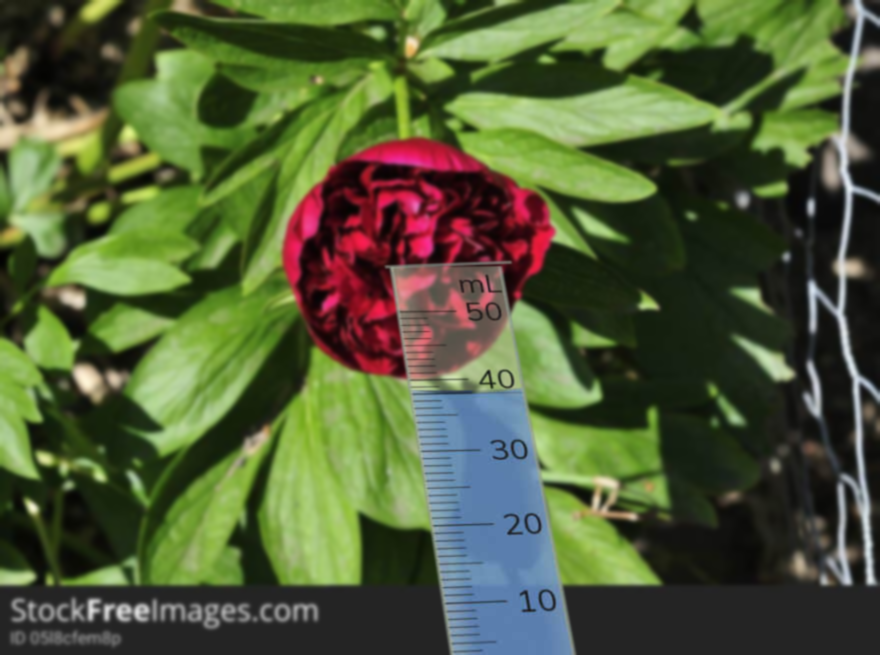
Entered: 38; mL
